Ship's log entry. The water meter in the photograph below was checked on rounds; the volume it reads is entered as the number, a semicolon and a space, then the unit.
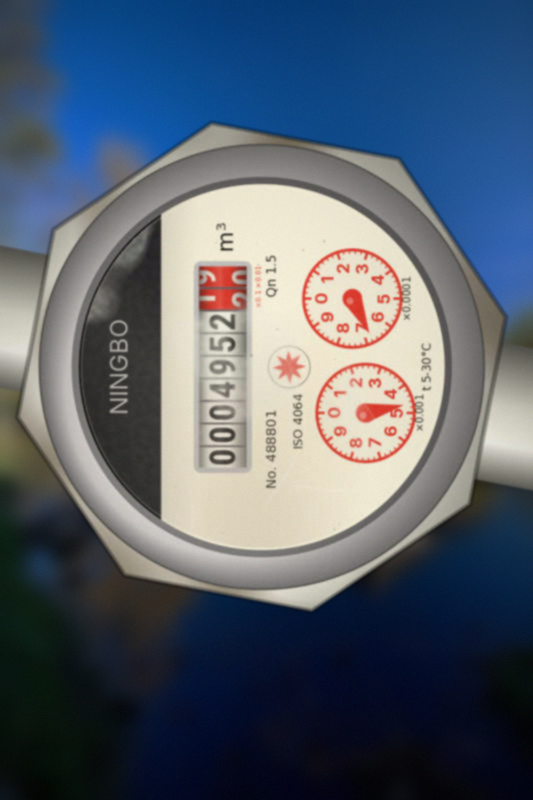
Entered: 4952.1946; m³
